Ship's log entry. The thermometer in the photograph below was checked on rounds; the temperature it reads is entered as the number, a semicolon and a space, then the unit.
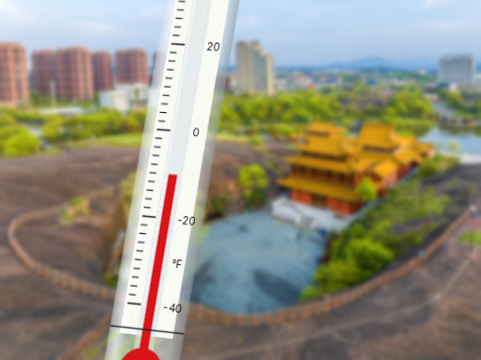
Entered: -10; °F
